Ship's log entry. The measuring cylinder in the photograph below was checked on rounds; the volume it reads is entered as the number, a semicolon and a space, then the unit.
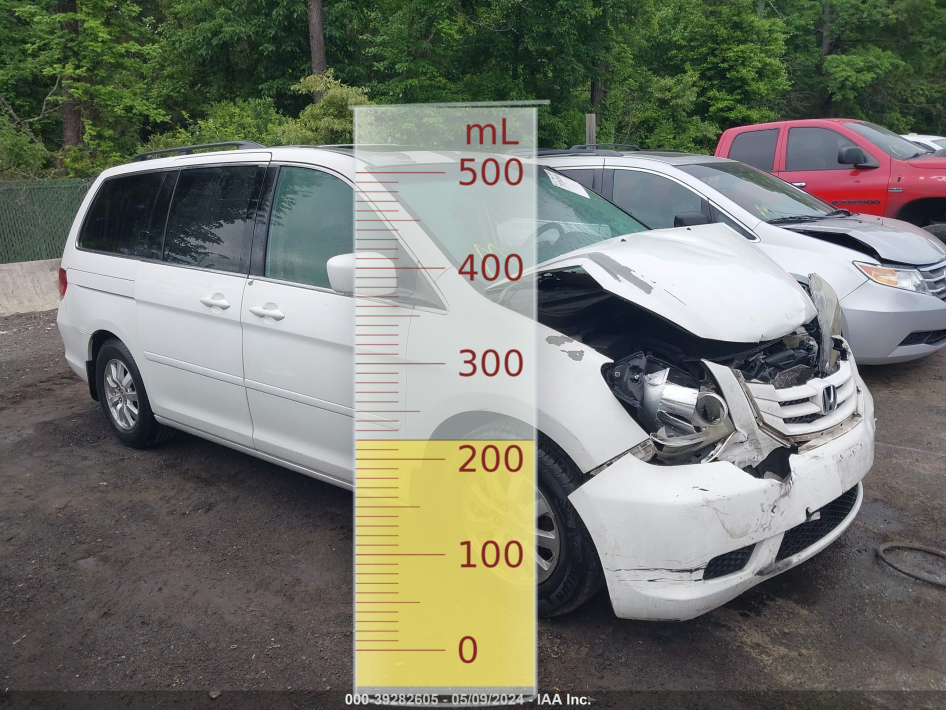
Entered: 220; mL
